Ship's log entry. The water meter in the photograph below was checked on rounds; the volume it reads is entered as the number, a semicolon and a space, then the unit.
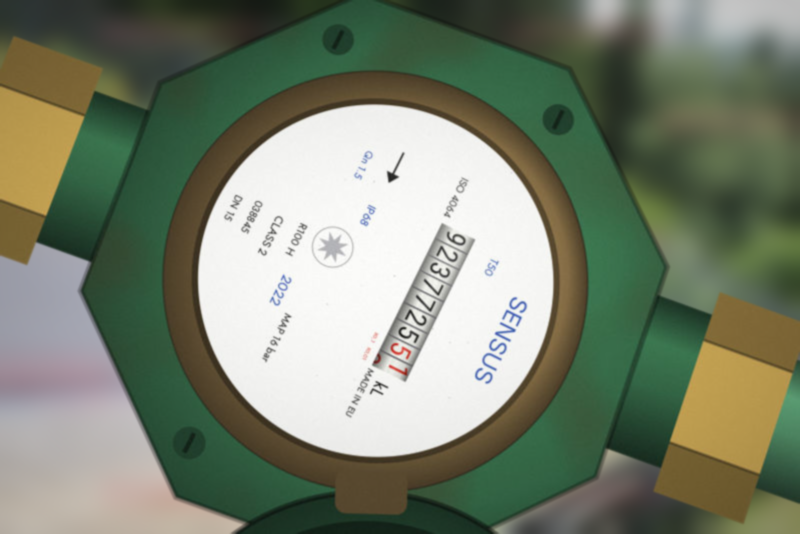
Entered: 9237725.51; kL
